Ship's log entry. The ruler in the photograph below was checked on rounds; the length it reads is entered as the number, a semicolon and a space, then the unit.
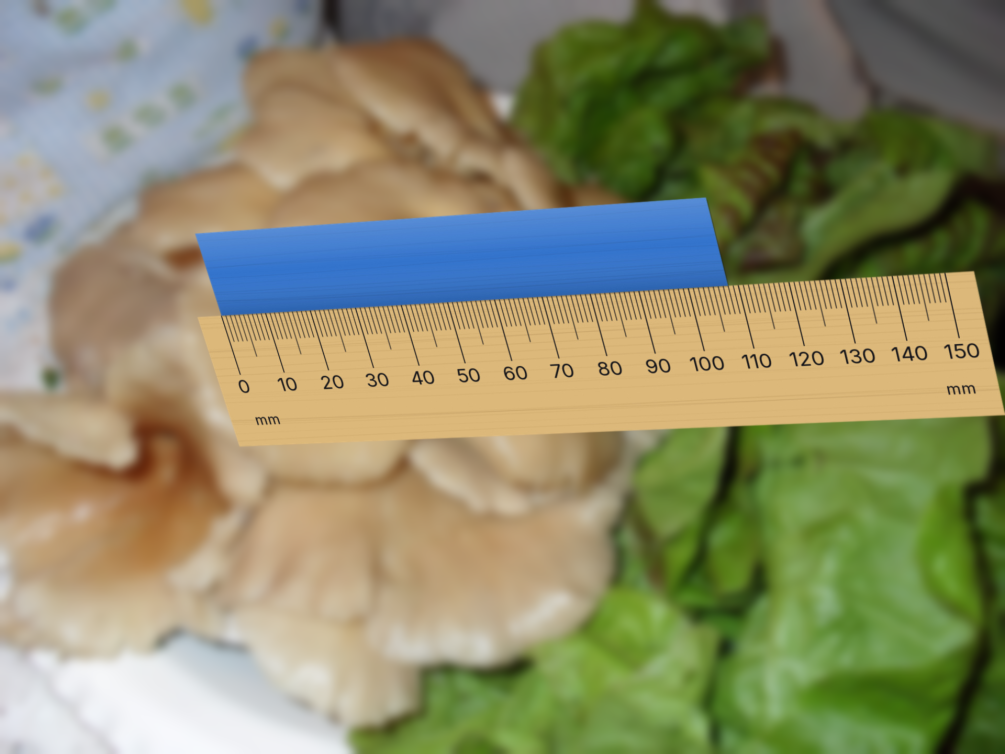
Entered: 108; mm
